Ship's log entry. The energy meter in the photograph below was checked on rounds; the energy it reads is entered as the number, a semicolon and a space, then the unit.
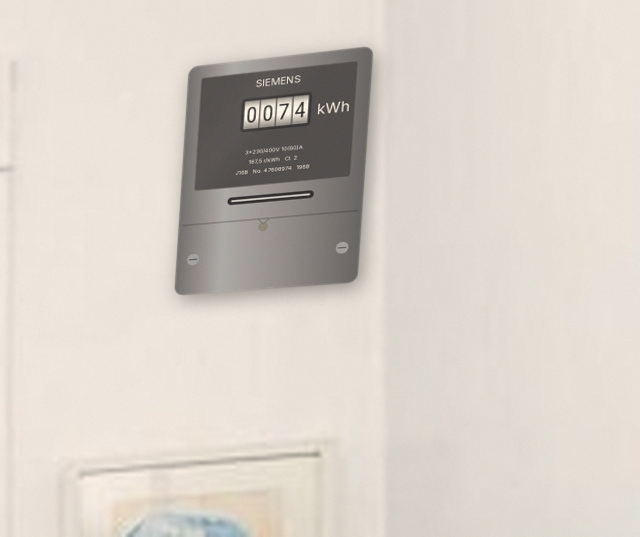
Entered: 74; kWh
